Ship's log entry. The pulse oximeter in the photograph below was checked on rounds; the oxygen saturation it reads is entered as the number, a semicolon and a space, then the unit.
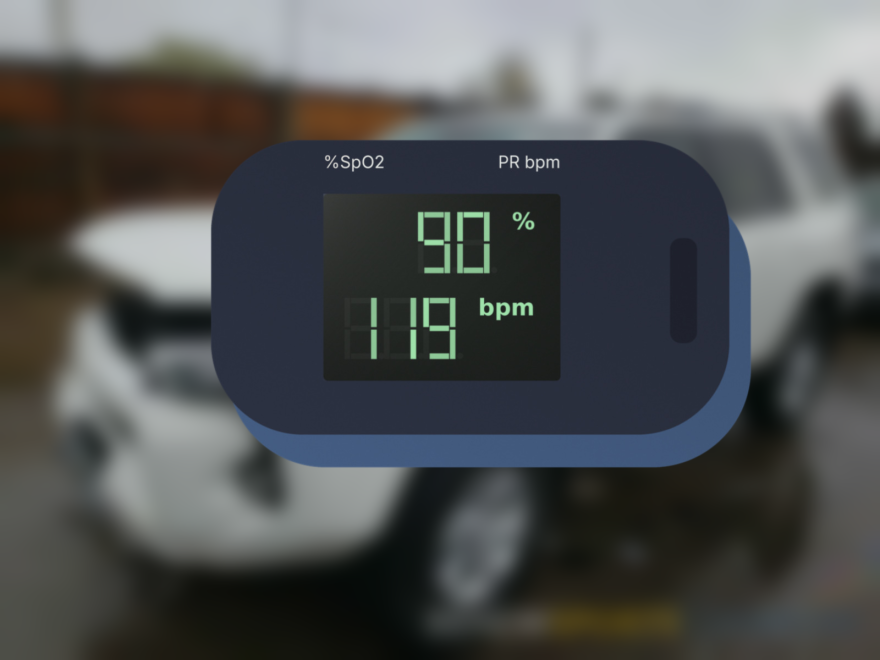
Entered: 90; %
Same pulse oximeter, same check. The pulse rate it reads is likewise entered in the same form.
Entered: 119; bpm
